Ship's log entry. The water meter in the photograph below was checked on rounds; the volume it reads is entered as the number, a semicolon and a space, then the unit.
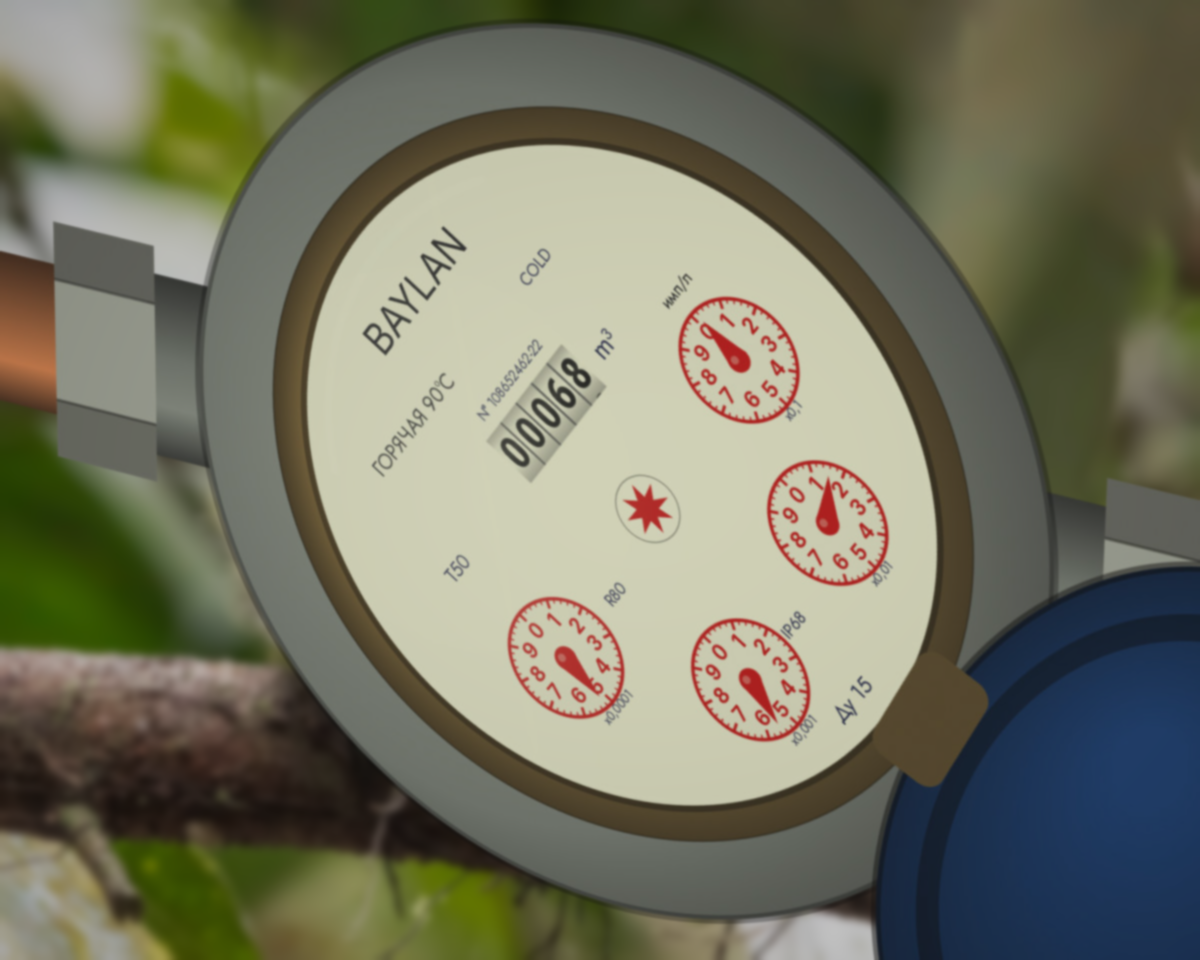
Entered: 68.0155; m³
